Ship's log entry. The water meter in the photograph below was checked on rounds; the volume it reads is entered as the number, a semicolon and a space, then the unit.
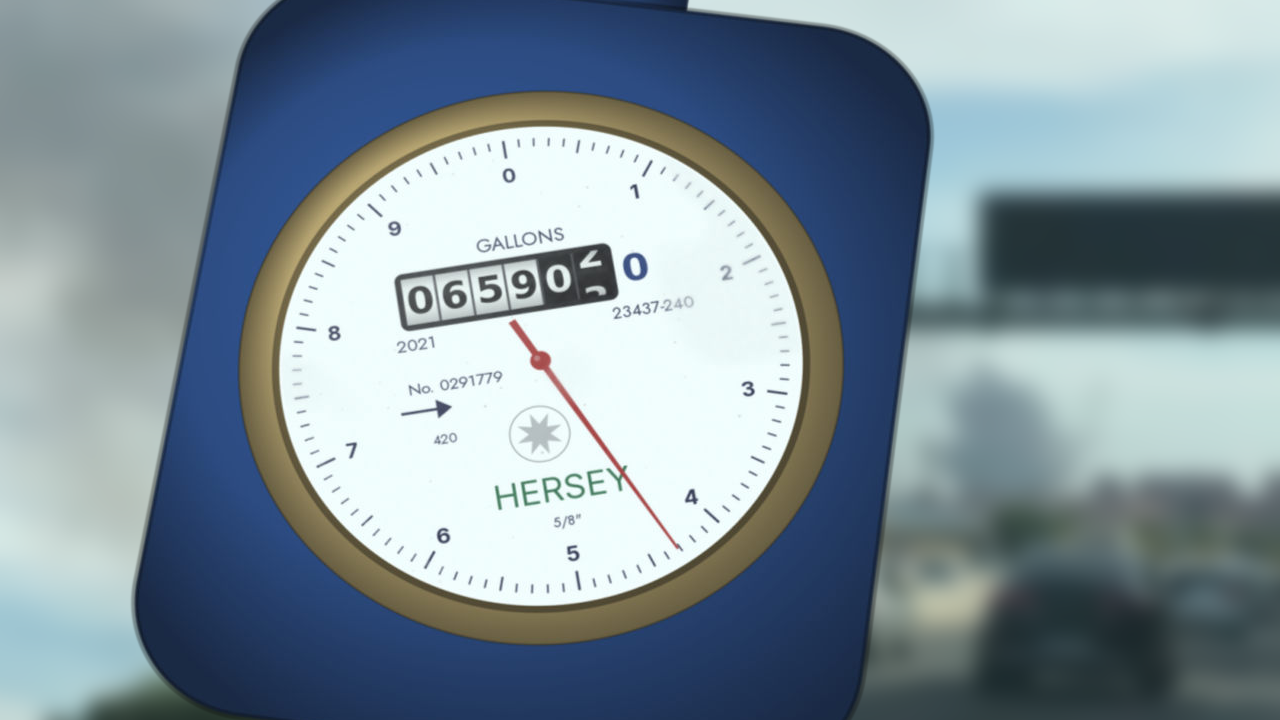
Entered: 659024.3; gal
